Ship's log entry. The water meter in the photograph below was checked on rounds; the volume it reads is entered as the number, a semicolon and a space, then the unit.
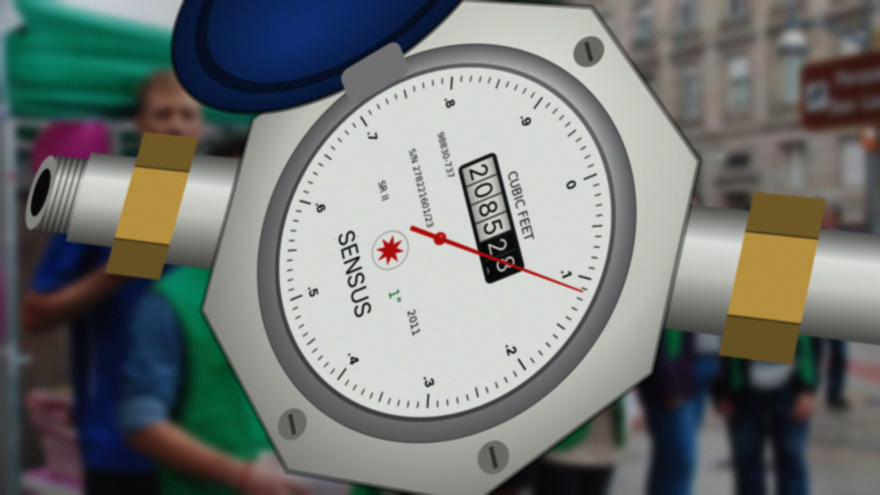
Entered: 208528.11; ft³
